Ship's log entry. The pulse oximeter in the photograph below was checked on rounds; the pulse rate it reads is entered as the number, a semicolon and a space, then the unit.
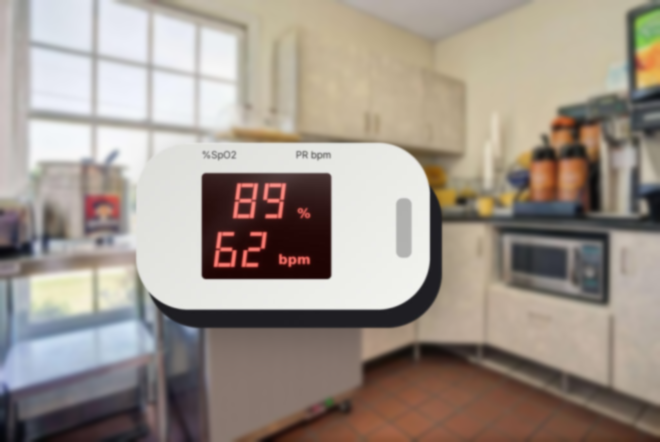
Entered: 62; bpm
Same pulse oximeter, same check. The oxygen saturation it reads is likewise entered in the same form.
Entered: 89; %
